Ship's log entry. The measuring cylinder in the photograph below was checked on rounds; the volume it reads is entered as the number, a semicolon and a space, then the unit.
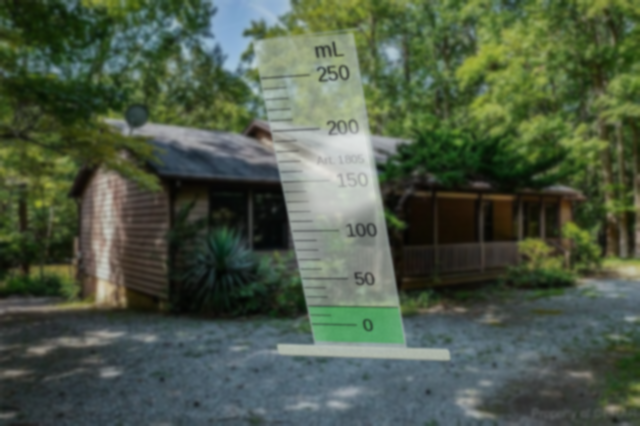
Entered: 20; mL
